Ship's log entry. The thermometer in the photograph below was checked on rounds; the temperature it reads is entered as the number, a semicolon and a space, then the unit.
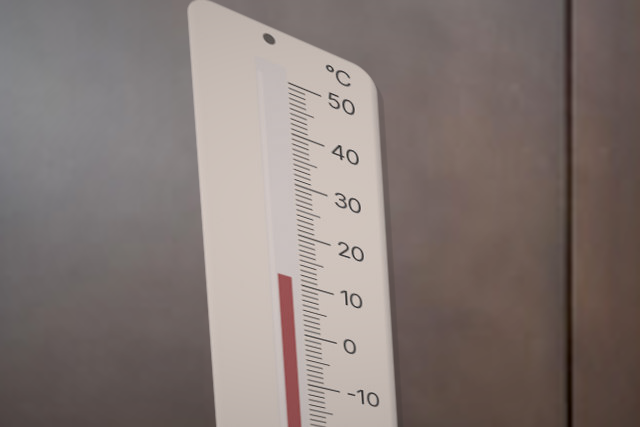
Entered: 11; °C
